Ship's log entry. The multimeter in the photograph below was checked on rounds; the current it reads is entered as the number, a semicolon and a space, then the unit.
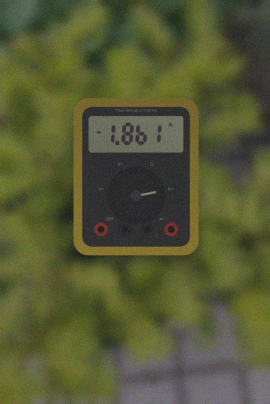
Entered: -1.861; A
